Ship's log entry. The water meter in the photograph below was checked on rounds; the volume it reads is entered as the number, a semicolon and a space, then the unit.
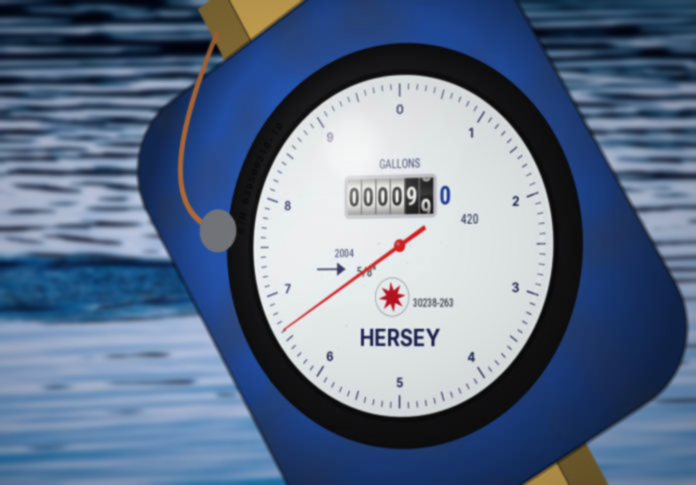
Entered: 986.6; gal
